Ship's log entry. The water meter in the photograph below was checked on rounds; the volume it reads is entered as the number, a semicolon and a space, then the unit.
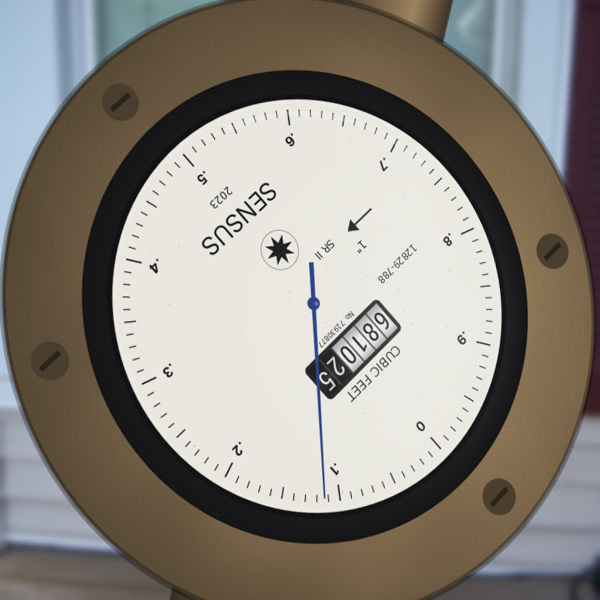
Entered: 681025.11; ft³
